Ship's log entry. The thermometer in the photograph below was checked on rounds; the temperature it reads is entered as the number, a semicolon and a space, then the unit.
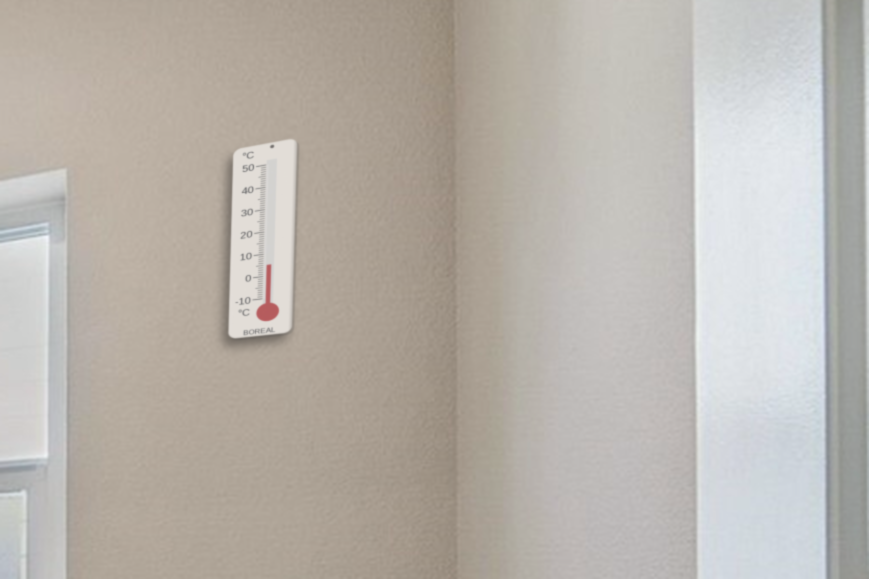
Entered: 5; °C
